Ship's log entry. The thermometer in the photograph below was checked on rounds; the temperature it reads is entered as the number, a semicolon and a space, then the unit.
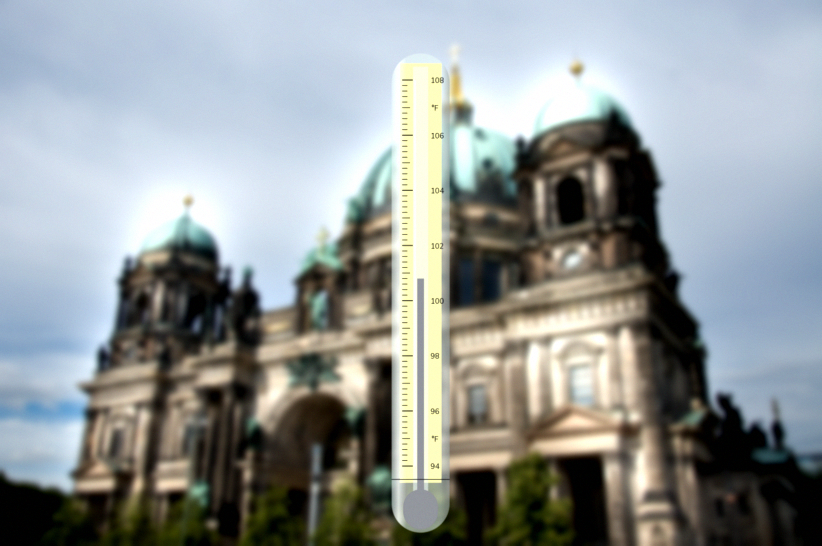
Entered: 100.8; °F
